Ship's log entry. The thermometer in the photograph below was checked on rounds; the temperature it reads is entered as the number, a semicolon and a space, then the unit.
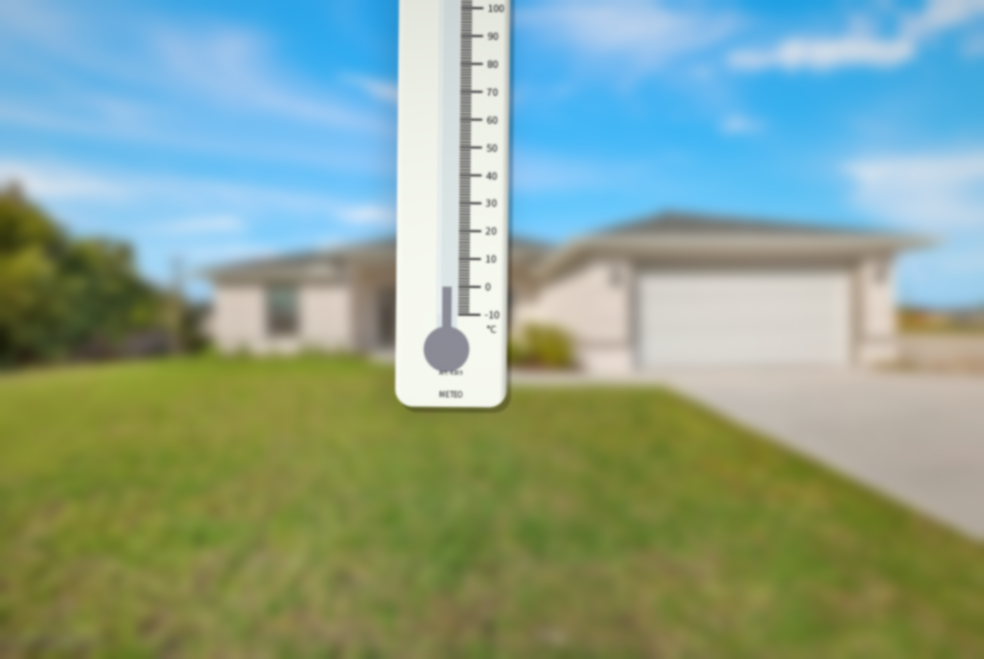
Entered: 0; °C
